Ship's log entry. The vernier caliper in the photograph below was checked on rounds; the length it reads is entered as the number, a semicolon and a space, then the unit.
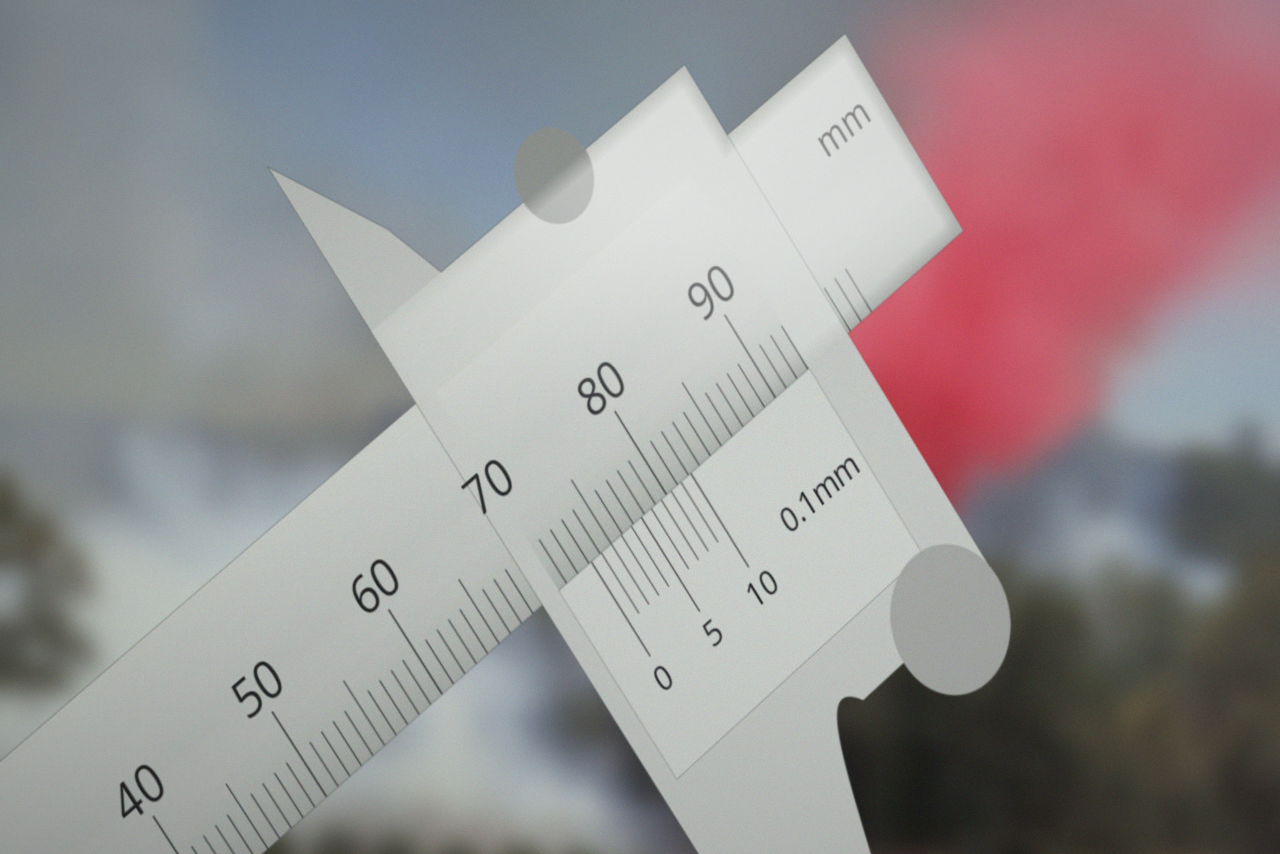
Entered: 73.2; mm
